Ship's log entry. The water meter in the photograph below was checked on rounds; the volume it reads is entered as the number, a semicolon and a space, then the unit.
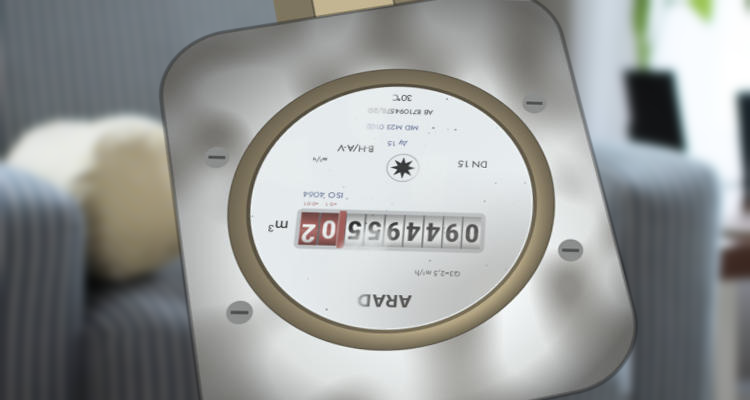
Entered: 944955.02; m³
